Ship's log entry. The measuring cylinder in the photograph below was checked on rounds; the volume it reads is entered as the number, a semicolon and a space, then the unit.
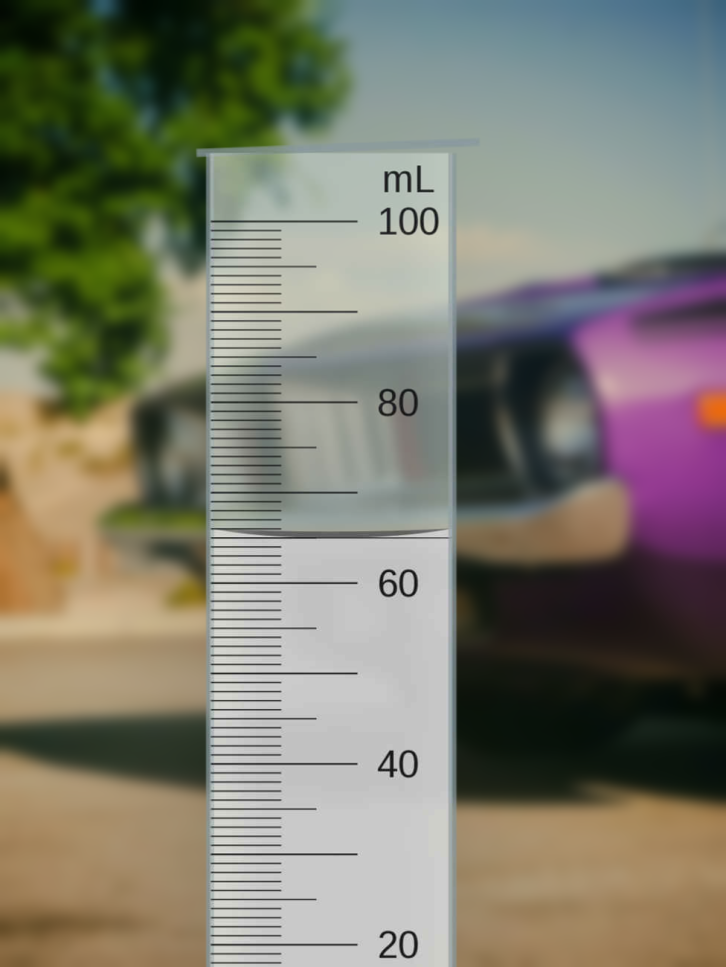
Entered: 65; mL
